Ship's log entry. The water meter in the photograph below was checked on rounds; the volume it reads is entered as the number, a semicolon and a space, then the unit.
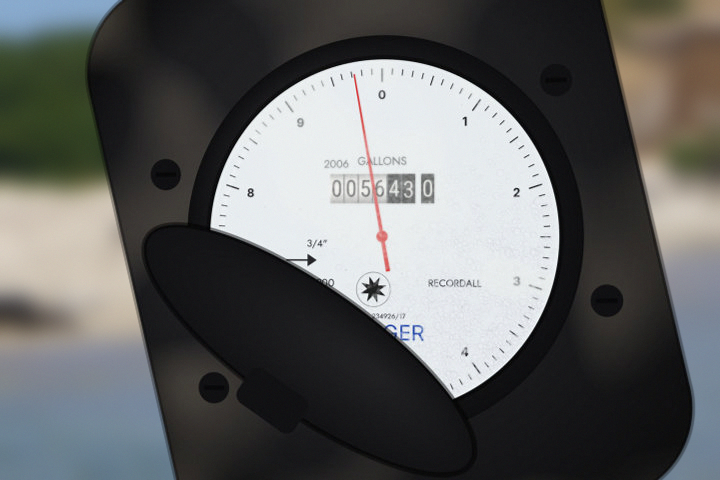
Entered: 56429.7; gal
